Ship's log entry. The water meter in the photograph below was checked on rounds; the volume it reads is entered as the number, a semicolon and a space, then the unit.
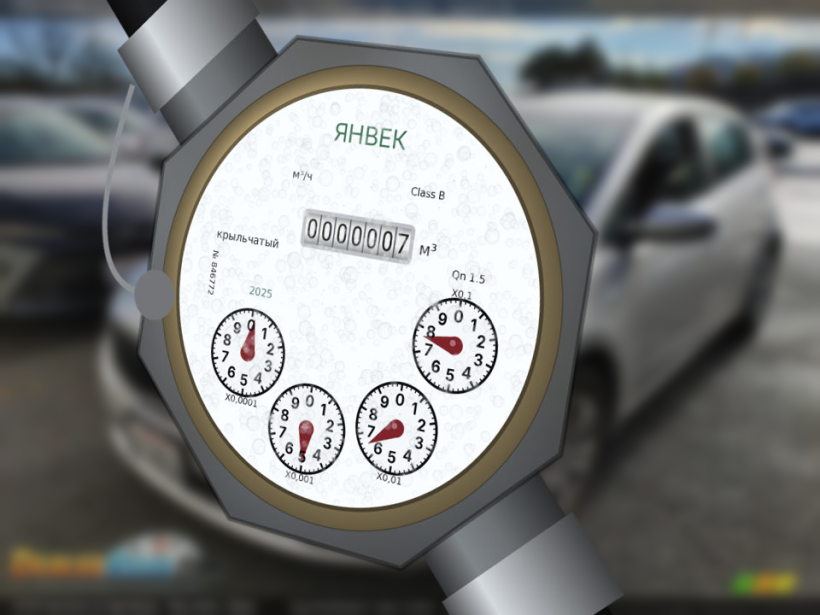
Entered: 7.7650; m³
